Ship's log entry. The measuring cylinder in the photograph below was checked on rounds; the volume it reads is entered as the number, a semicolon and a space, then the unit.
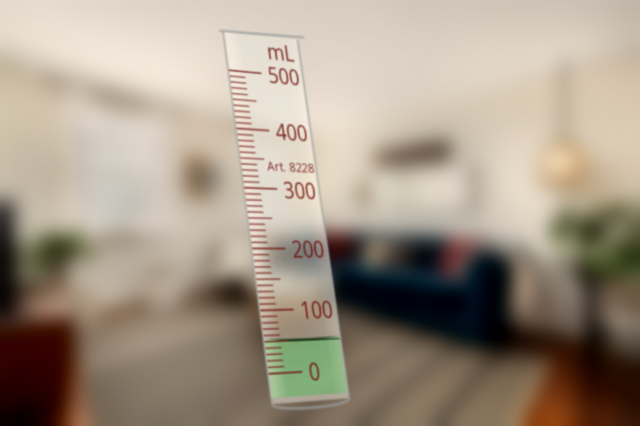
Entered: 50; mL
